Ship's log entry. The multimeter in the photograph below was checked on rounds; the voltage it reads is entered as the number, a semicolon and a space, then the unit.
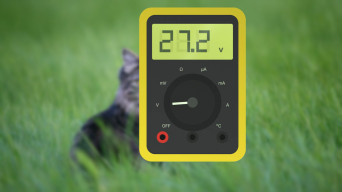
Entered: 27.2; V
